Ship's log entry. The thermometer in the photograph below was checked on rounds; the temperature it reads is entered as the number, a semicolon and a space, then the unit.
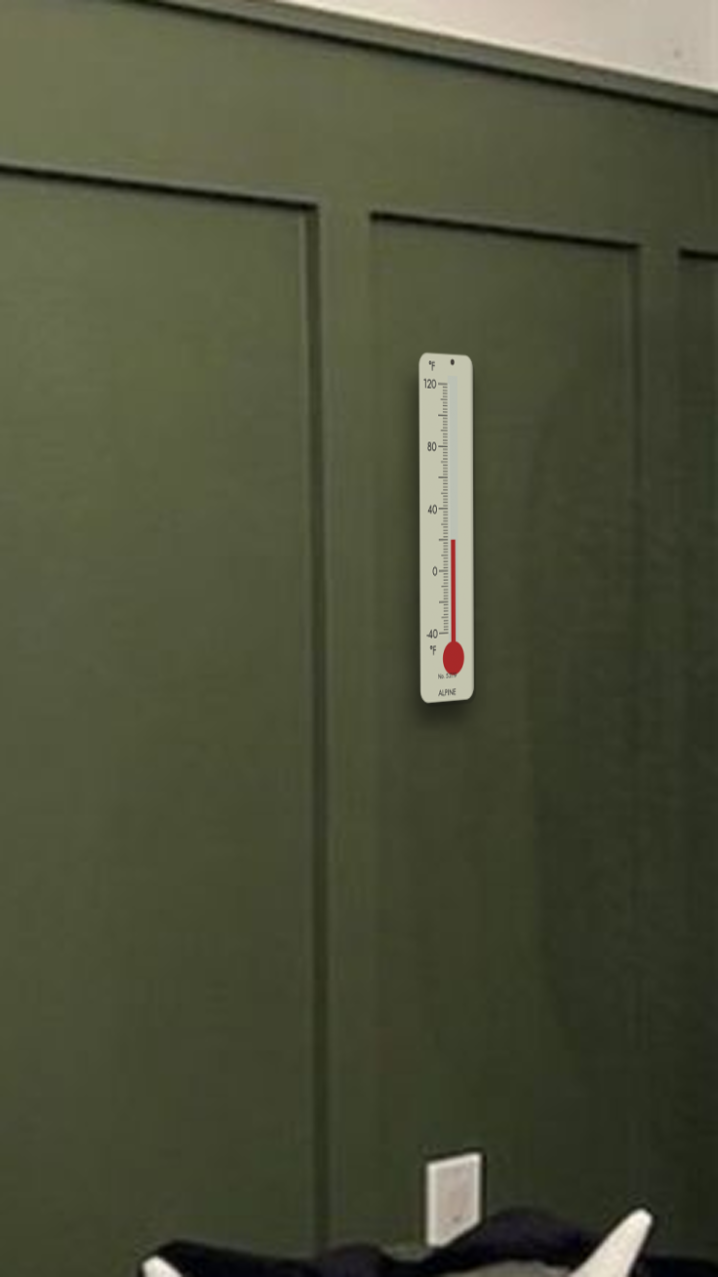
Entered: 20; °F
